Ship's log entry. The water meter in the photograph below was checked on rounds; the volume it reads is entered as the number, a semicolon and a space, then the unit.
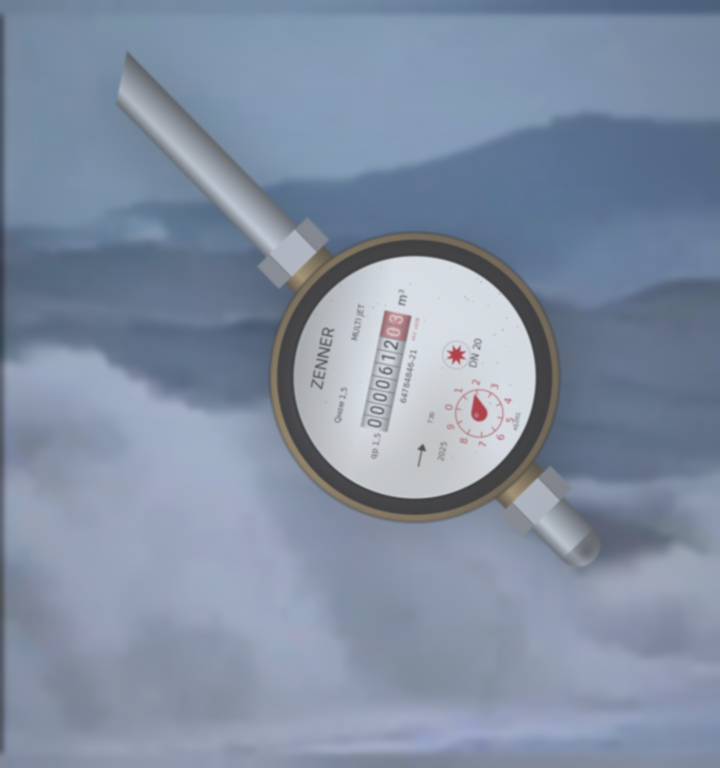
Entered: 612.031; m³
